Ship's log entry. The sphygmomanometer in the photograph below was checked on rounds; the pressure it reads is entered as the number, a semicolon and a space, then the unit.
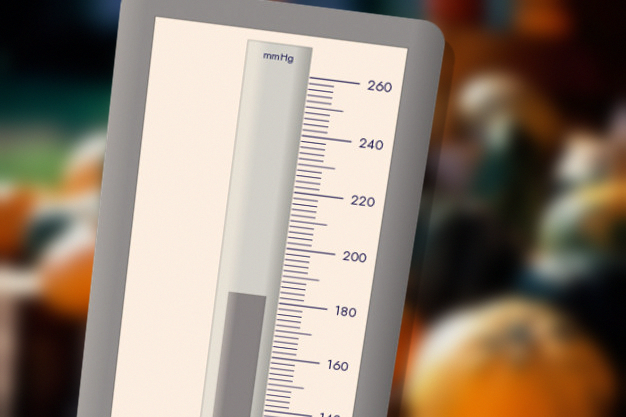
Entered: 182; mmHg
